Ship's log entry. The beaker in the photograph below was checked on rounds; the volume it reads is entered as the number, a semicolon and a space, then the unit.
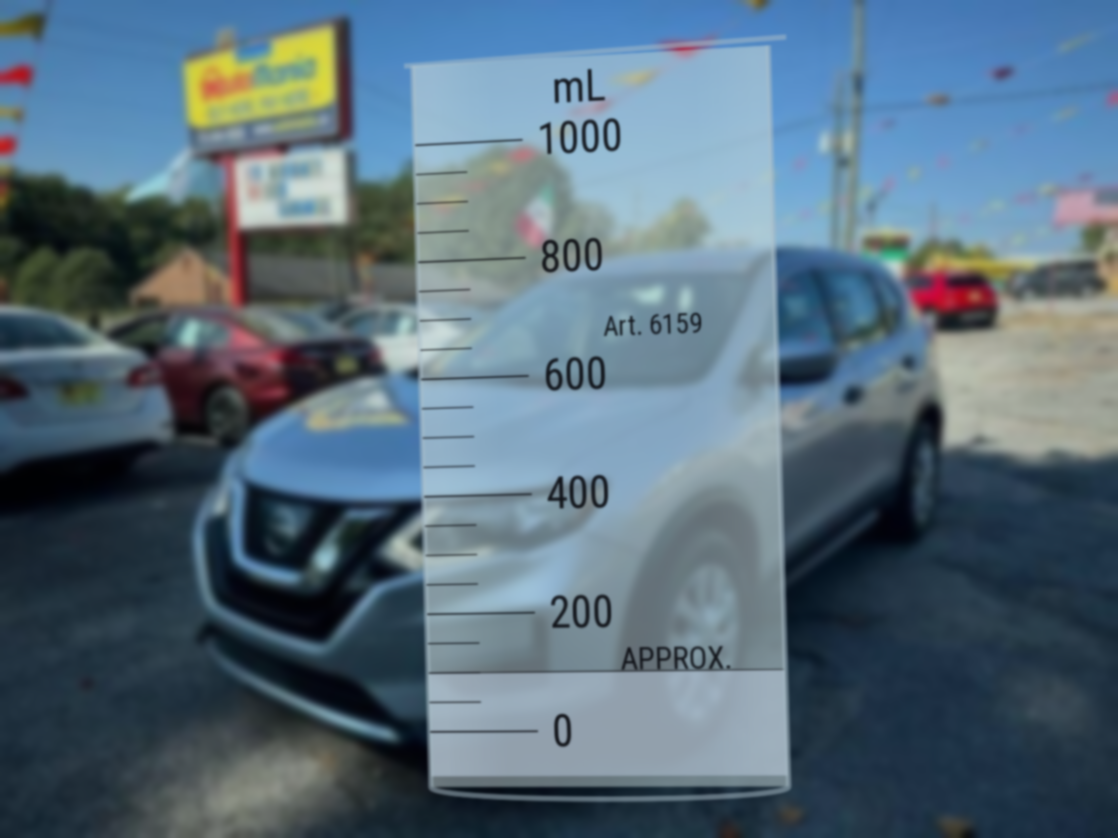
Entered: 100; mL
